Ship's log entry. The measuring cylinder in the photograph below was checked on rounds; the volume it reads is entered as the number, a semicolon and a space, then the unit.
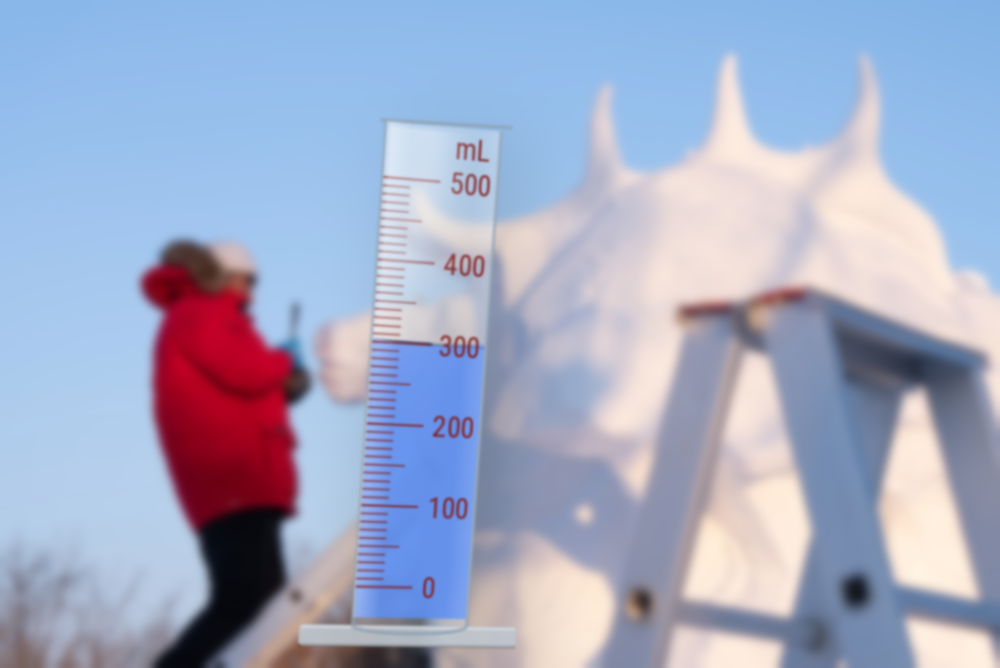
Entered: 300; mL
